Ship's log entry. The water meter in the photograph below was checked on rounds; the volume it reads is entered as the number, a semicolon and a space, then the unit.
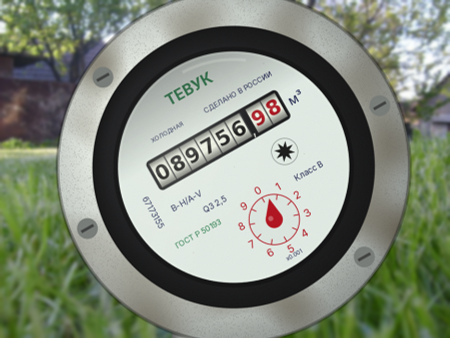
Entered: 89756.980; m³
